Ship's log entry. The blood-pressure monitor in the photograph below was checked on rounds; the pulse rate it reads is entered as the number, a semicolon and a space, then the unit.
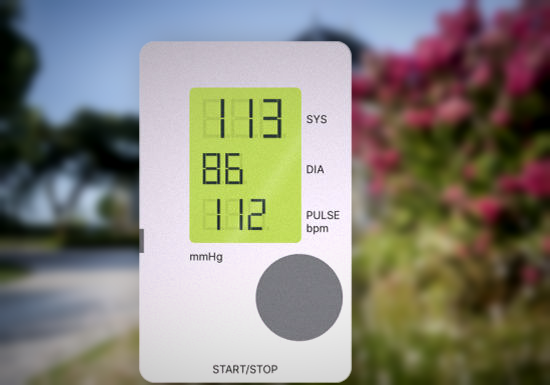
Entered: 112; bpm
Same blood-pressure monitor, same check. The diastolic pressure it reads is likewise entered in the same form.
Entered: 86; mmHg
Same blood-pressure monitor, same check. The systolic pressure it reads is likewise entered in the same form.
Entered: 113; mmHg
